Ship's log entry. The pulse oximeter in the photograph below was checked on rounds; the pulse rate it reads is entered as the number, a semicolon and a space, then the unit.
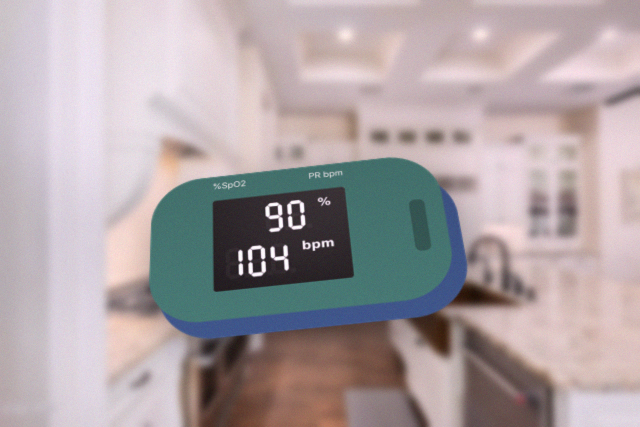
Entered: 104; bpm
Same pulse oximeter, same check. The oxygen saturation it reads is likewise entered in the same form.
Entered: 90; %
